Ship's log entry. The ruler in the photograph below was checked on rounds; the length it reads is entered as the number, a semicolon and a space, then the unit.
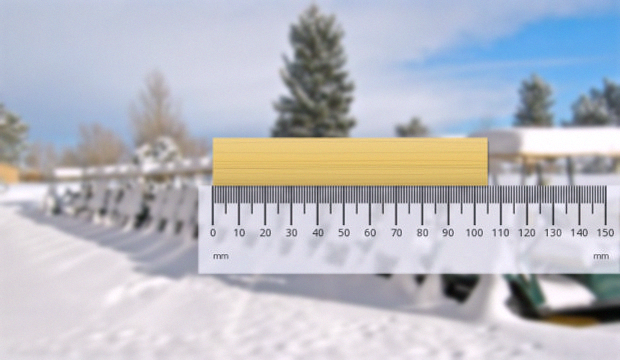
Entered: 105; mm
